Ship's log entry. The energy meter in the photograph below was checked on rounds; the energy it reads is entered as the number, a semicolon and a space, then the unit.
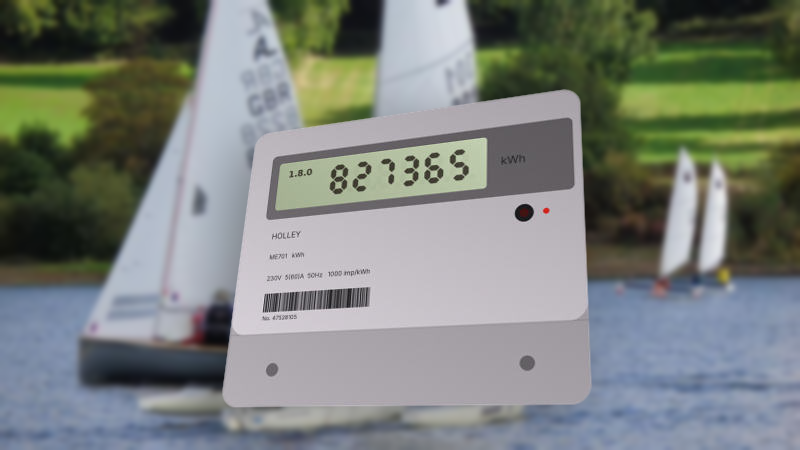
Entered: 827365; kWh
